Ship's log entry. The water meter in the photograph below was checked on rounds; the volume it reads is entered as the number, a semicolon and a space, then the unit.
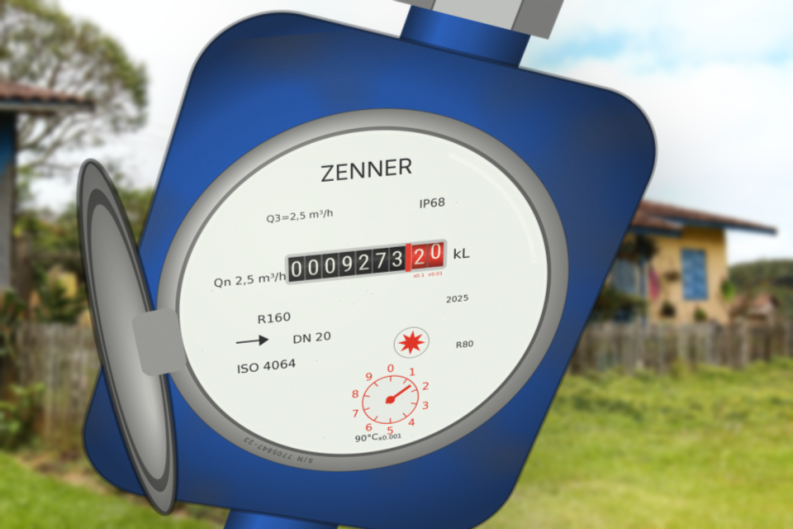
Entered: 9273.201; kL
